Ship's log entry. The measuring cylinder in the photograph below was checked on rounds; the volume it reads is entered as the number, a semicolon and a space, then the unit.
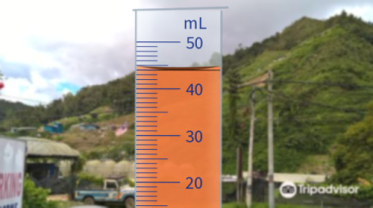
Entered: 44; mL
